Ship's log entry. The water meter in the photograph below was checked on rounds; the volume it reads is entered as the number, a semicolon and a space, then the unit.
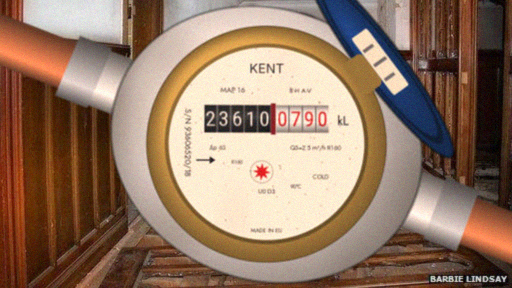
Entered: 23610.0790; kL
